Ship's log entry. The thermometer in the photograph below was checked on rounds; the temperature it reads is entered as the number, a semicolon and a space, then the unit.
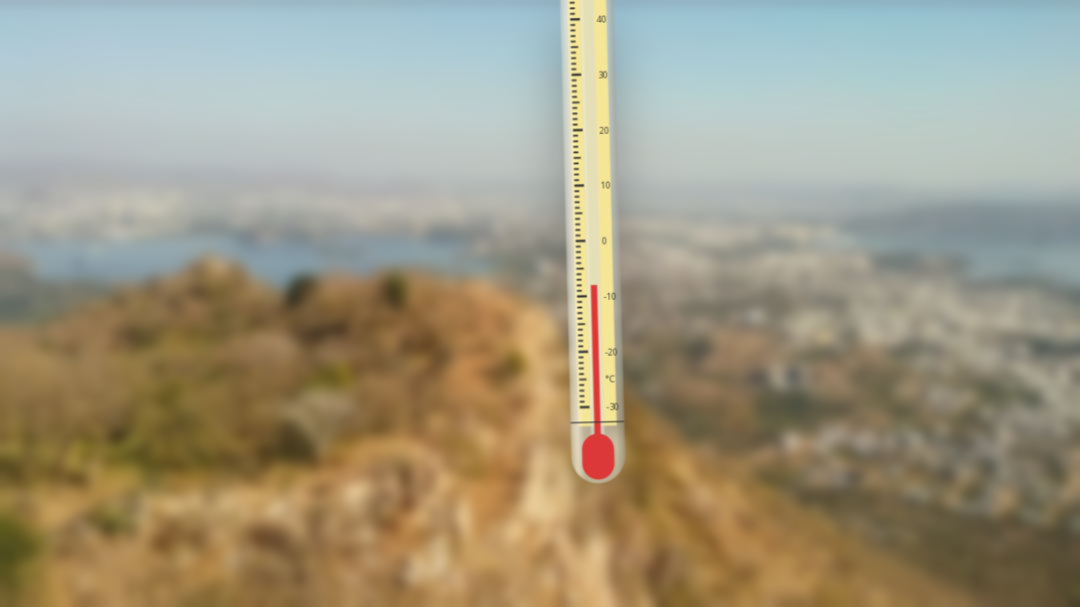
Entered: -8; °C
